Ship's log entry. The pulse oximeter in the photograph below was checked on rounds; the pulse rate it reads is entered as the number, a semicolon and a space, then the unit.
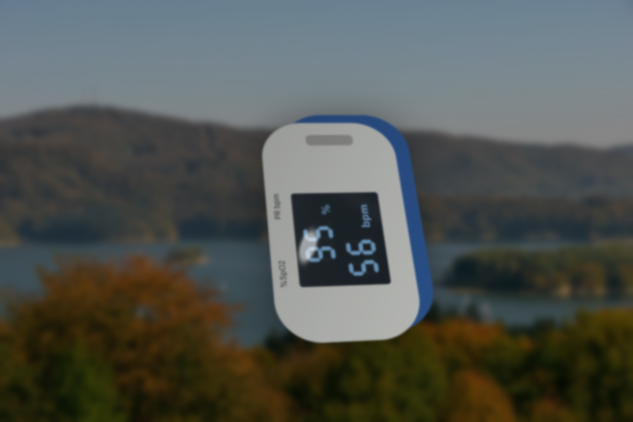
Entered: 56; bpm
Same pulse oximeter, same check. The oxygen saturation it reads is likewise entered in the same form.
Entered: 95; %
